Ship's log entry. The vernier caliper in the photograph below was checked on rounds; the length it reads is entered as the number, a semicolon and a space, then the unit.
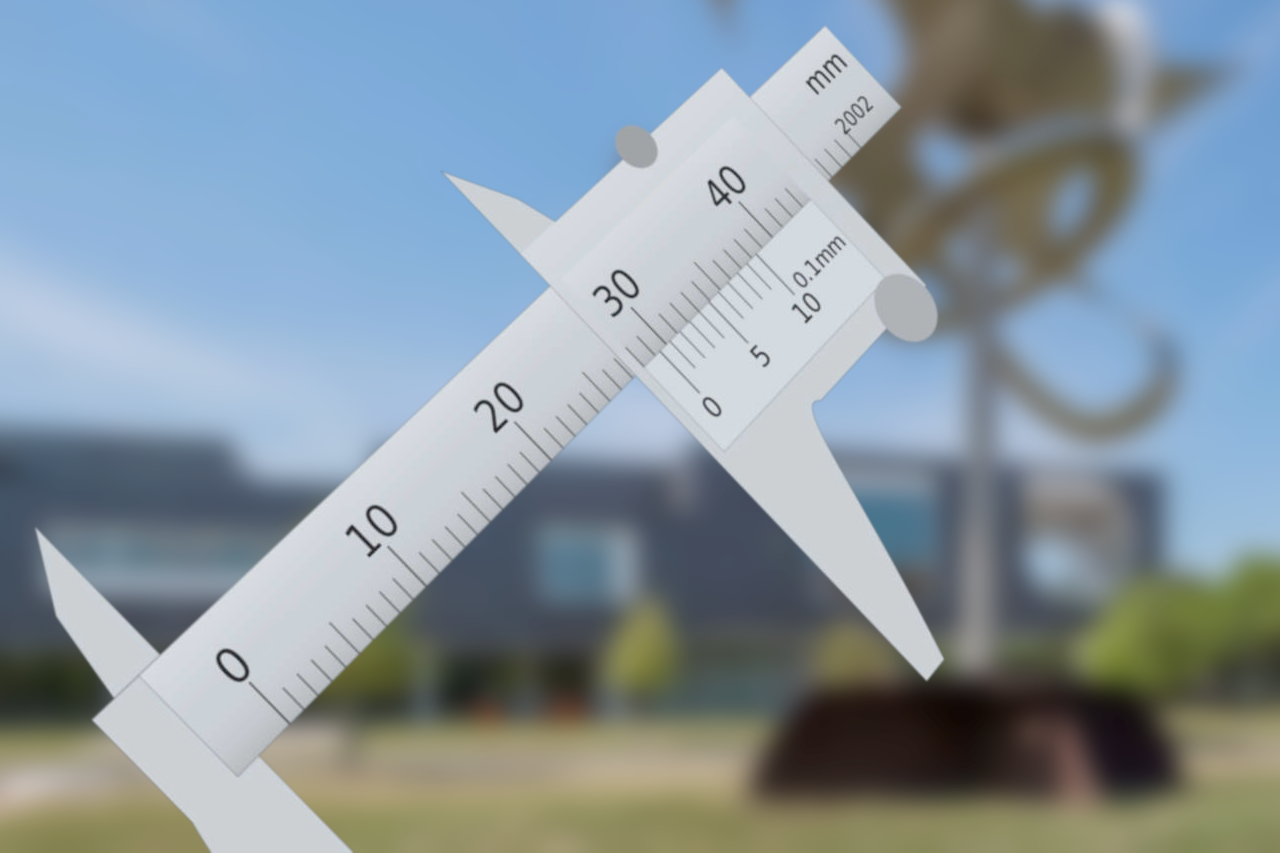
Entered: 29.4; mm
